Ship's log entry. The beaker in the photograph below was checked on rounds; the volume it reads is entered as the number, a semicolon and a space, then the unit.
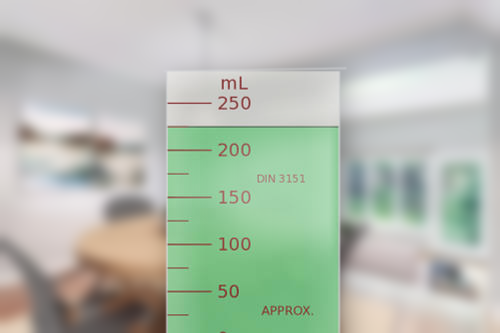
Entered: 225; mL
